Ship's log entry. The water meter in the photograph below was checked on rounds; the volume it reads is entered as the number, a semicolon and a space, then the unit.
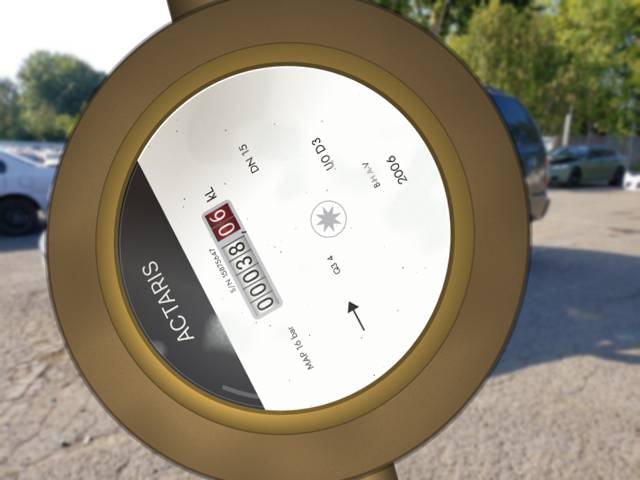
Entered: 38.06; kL
